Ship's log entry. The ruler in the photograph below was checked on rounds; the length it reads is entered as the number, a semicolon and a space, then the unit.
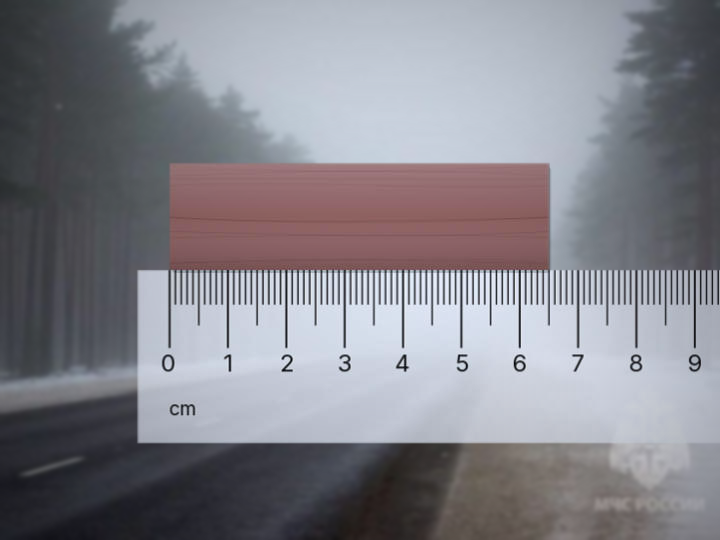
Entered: 6.5; cm
